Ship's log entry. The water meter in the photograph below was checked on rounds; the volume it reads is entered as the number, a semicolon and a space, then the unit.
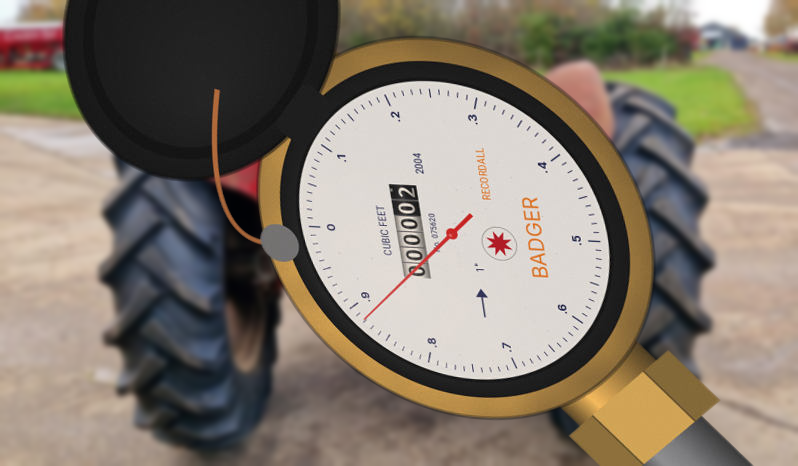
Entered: 1.88; ft³
